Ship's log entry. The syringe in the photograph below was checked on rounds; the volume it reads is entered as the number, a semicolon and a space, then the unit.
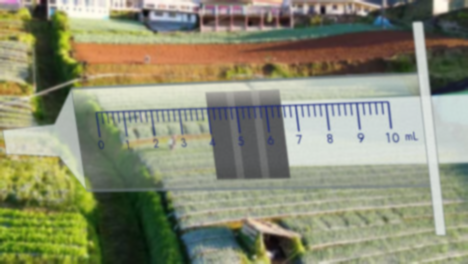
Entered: 4; mL
